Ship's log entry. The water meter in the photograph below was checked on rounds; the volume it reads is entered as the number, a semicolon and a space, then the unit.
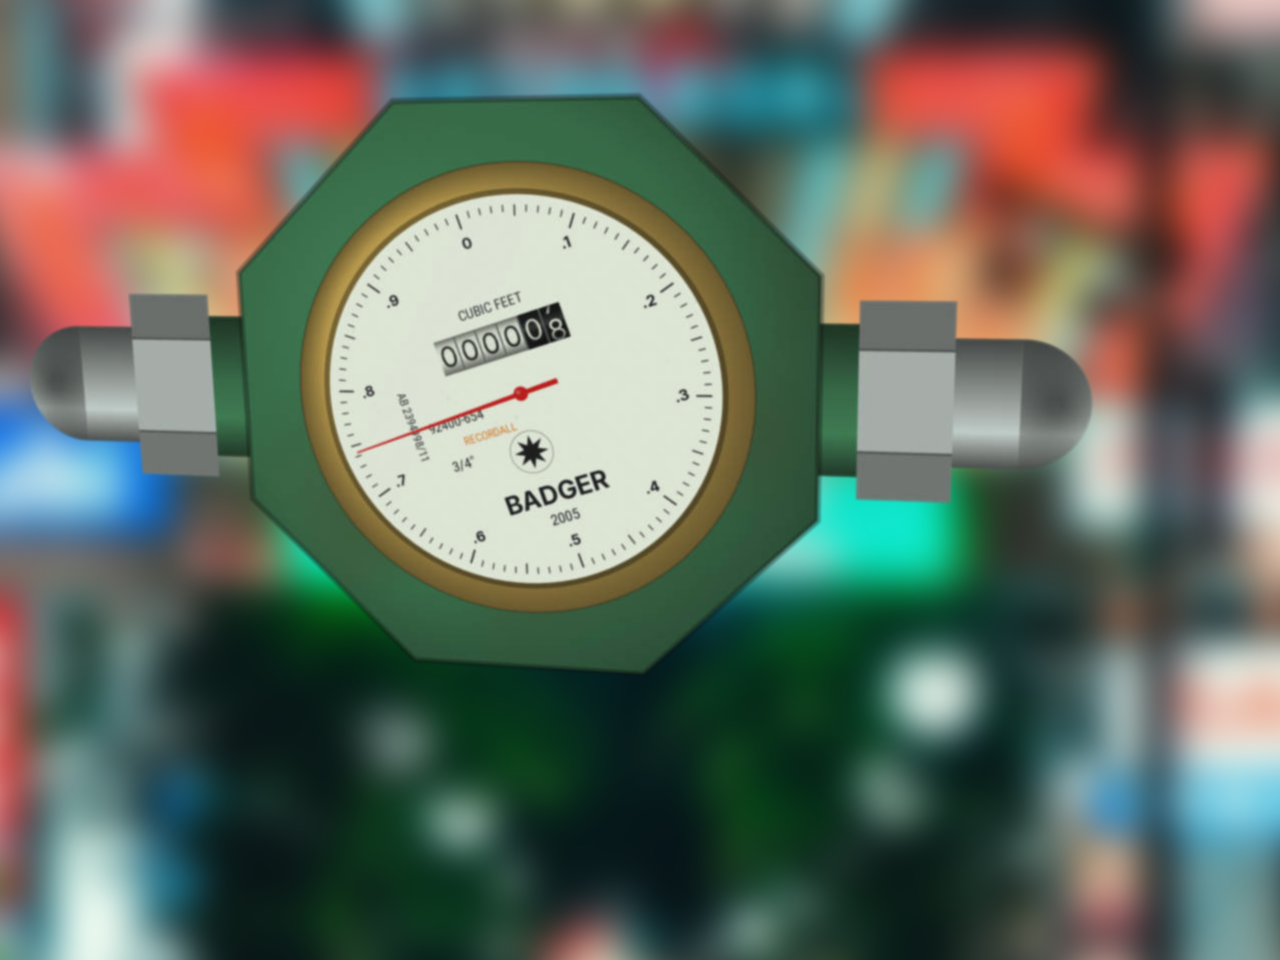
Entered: 7.74; ft³
